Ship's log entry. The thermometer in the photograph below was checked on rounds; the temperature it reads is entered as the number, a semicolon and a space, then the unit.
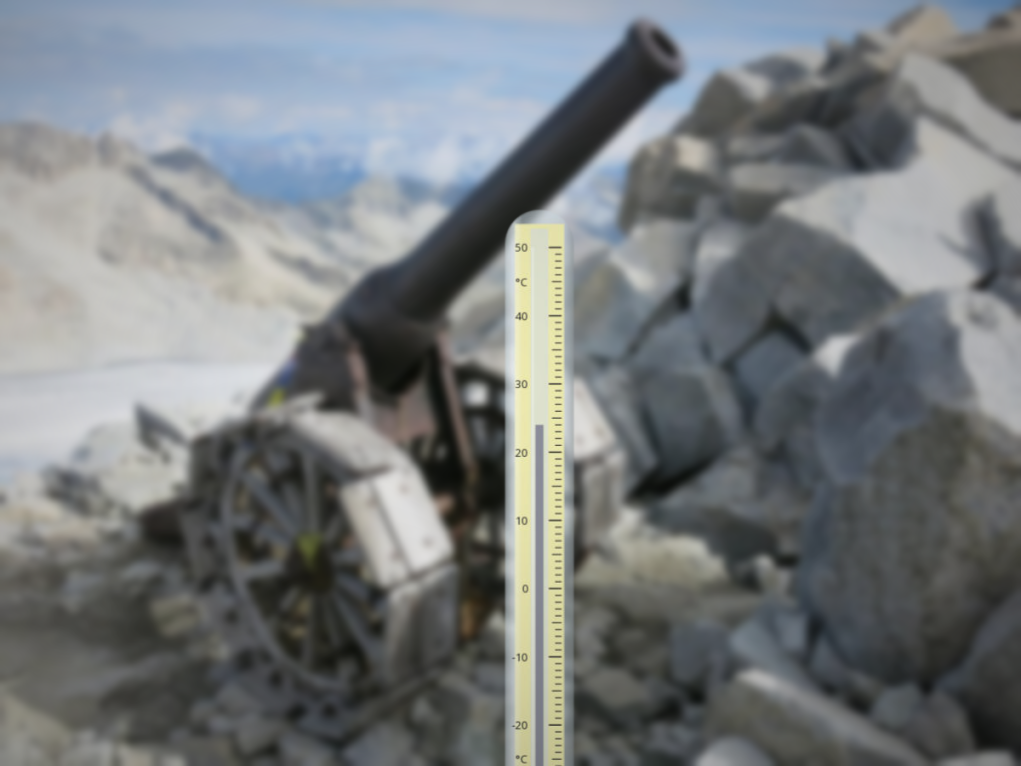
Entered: 24; °C
